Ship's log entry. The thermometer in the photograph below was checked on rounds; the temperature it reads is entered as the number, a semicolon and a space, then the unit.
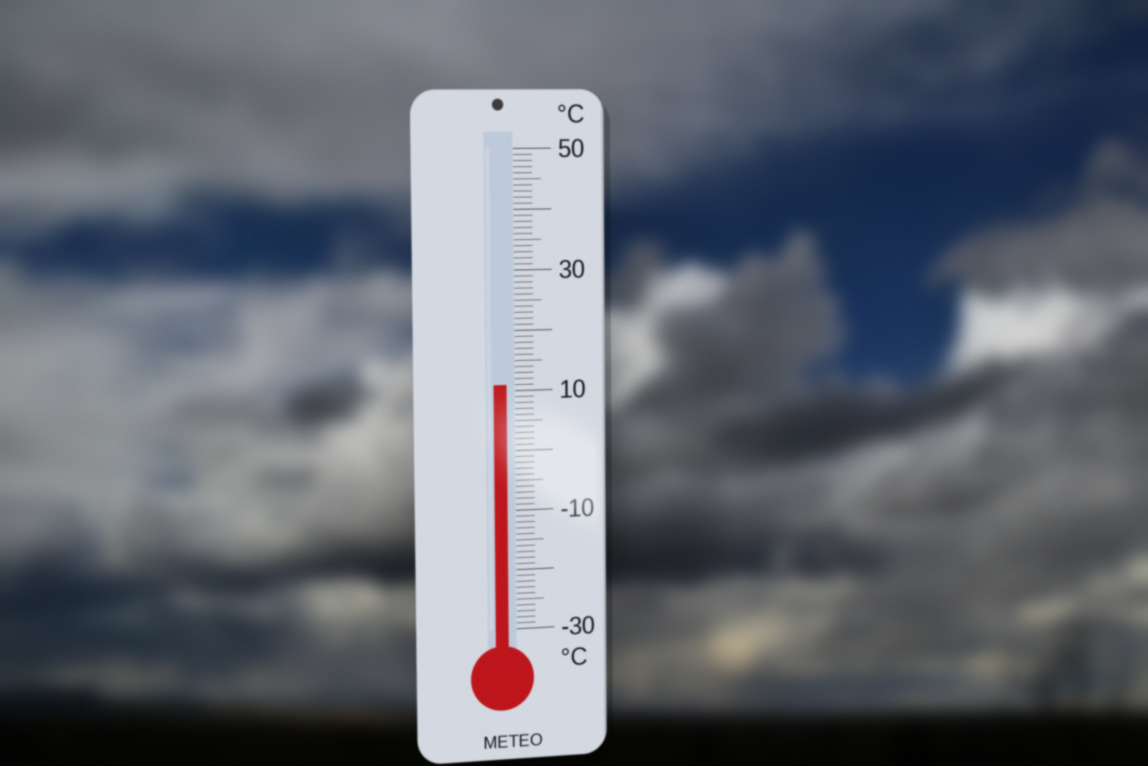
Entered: 11; °C
